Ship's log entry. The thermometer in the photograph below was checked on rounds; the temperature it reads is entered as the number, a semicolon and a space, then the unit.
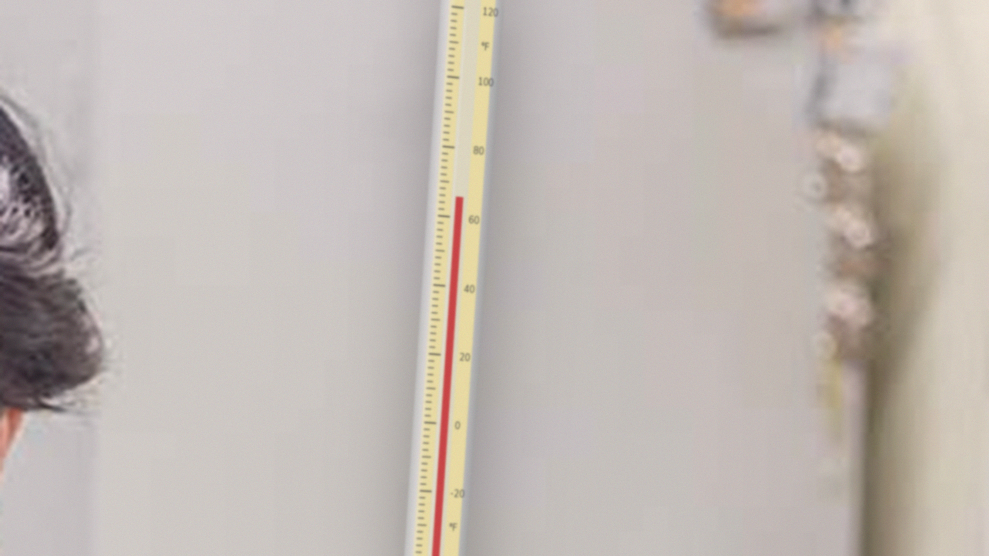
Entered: 66; °F
